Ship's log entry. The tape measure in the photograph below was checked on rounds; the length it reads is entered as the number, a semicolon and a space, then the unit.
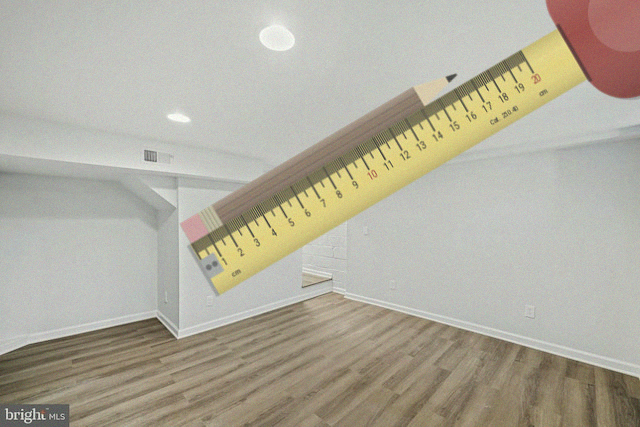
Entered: 16.5; cm
